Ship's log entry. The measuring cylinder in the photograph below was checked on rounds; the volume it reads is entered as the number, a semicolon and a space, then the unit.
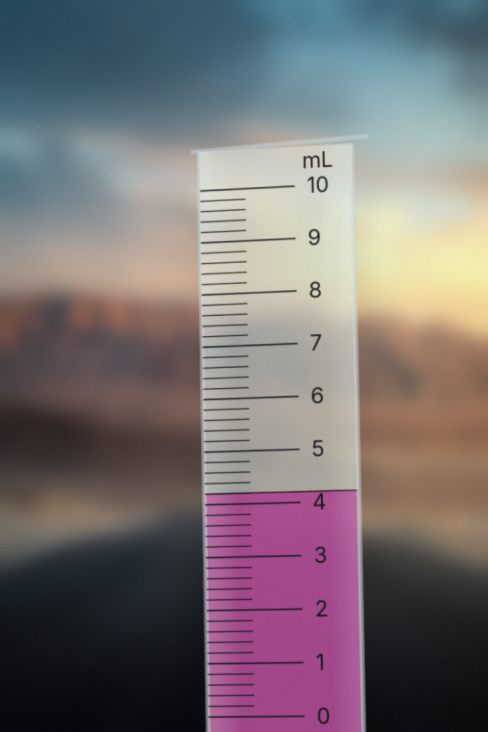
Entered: 4.2; mL
